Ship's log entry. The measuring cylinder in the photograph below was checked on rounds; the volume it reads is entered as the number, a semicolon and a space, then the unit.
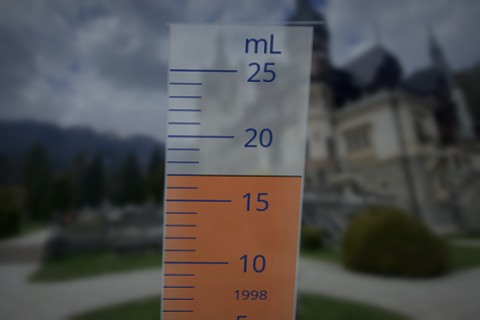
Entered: 17; mL
